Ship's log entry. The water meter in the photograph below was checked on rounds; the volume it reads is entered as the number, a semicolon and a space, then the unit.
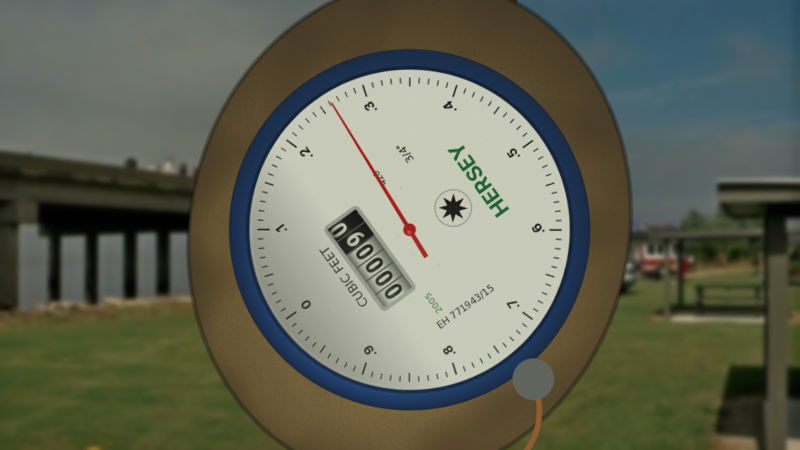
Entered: 90.26; ft³
